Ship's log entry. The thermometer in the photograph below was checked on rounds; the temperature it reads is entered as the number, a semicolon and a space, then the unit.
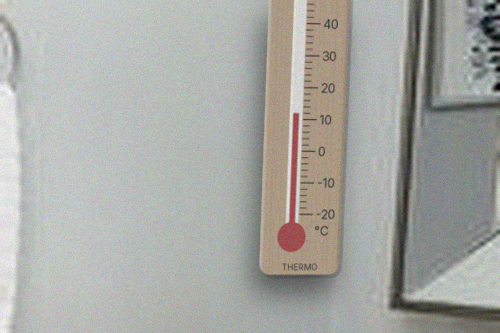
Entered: 12; °C
